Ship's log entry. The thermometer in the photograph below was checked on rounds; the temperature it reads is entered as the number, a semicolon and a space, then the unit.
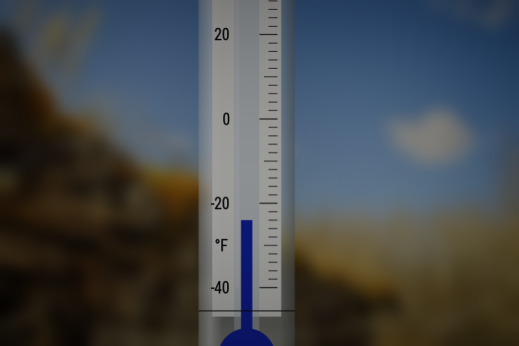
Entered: -24; °F
